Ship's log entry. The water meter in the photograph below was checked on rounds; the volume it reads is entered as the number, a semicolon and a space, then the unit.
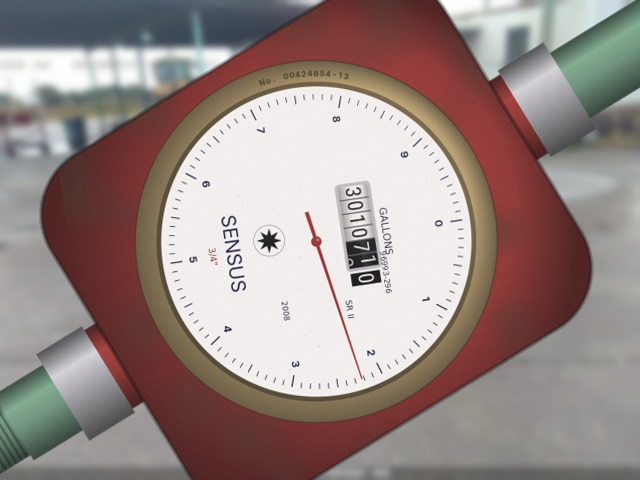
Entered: 3010712.2; gal
